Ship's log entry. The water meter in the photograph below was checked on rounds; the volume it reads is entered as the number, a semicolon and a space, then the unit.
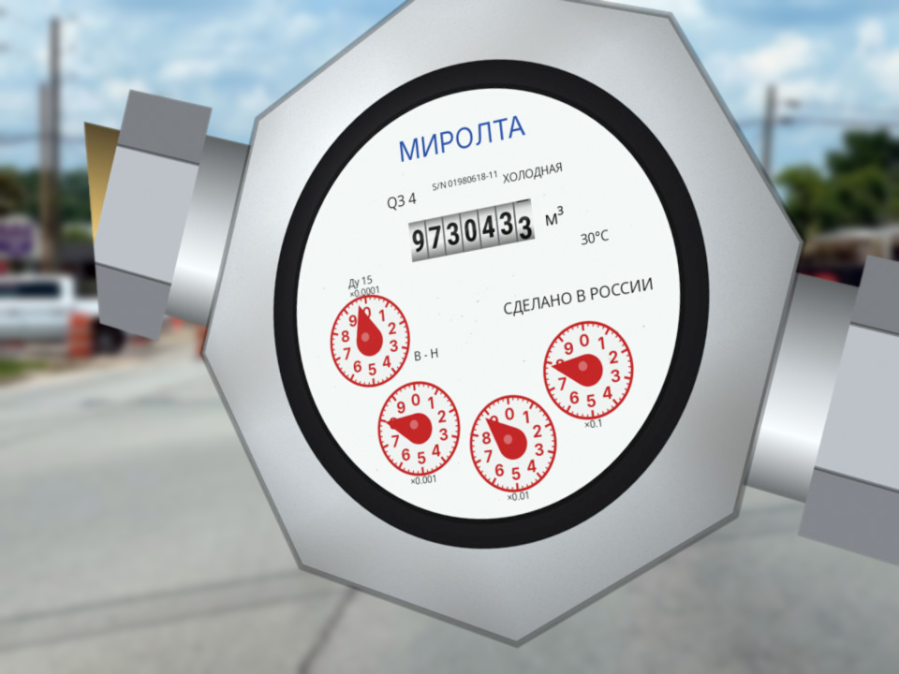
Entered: 9730432.7879; m³
